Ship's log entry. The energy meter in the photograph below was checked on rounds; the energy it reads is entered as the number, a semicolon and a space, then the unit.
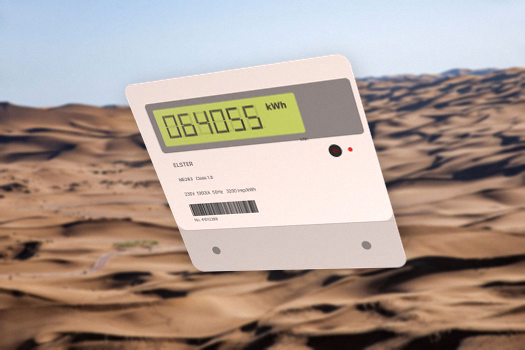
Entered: 64055; kWh
